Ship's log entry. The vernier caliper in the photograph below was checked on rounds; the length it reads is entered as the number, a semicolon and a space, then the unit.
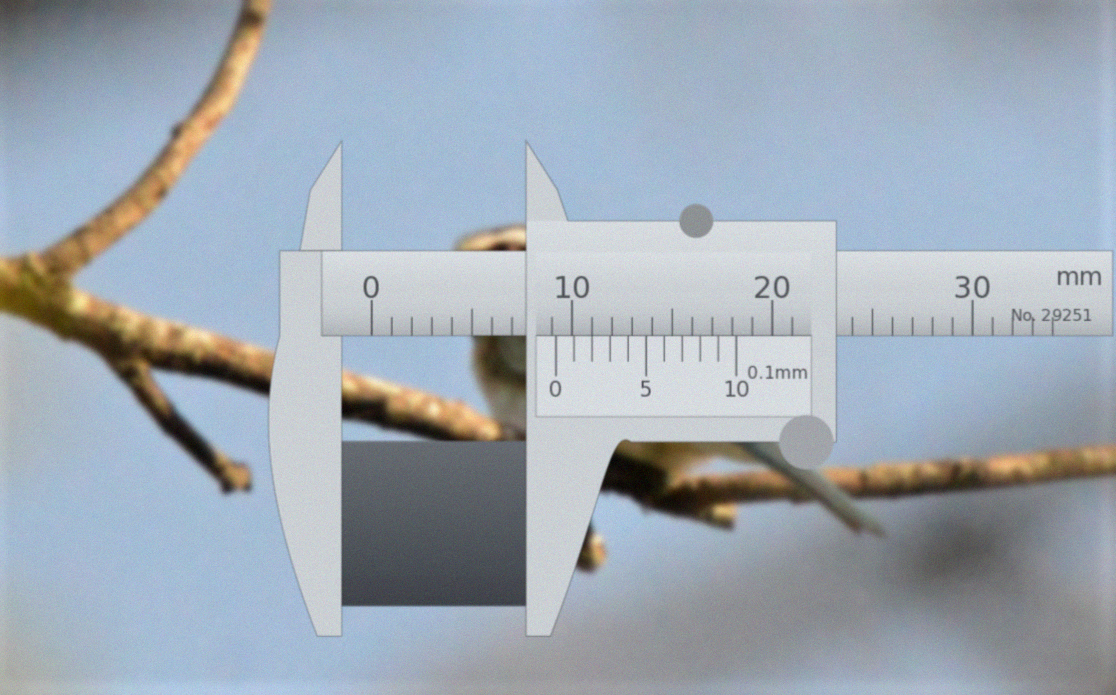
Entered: 9.2; mm
